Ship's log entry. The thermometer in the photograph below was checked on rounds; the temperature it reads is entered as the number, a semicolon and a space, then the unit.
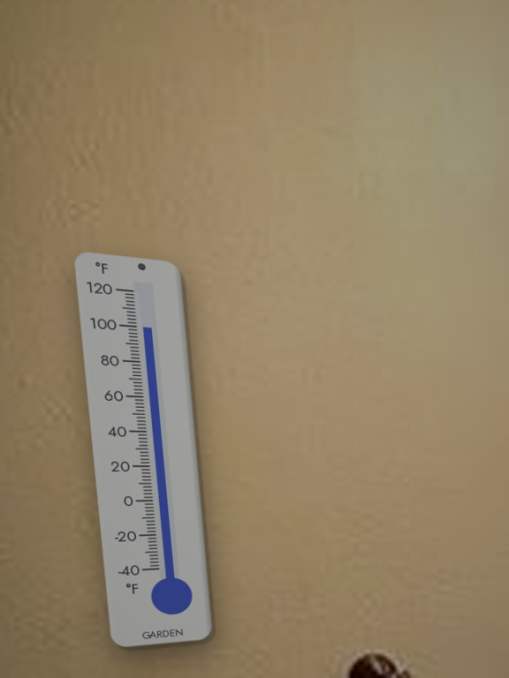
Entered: 100; °F
